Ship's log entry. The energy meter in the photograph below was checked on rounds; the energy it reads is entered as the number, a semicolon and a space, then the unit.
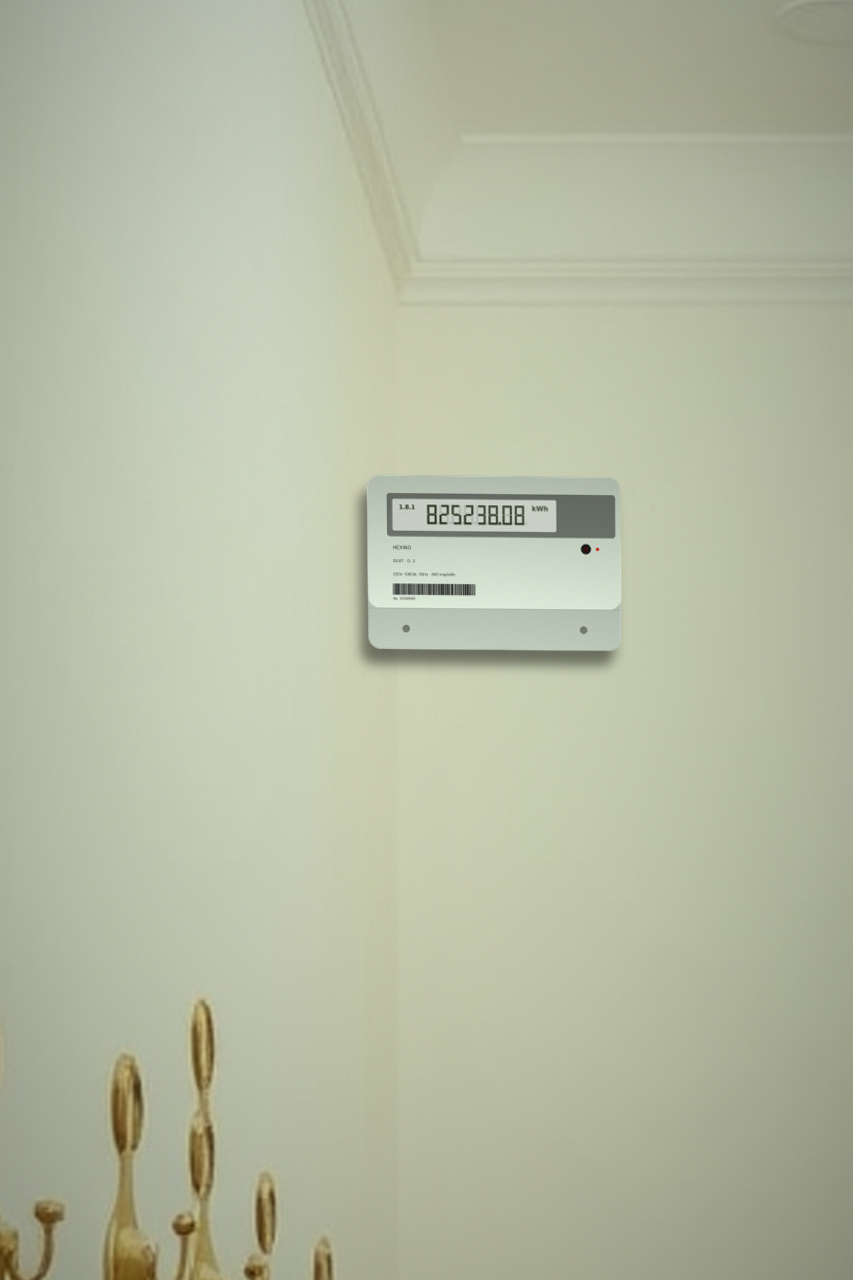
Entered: 825238.08; kWh
